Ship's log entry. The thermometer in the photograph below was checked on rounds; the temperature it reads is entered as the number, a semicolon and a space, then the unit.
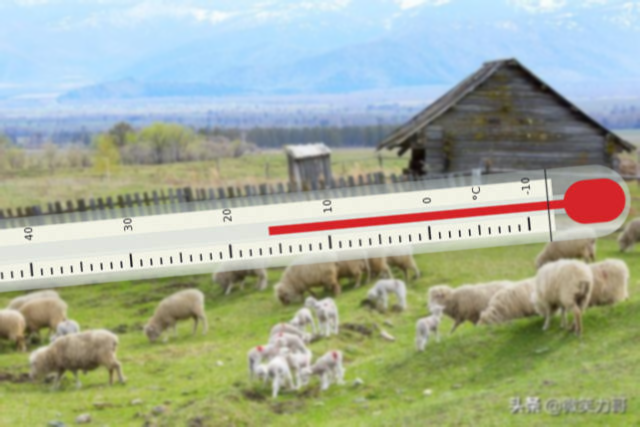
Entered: 16; °C
